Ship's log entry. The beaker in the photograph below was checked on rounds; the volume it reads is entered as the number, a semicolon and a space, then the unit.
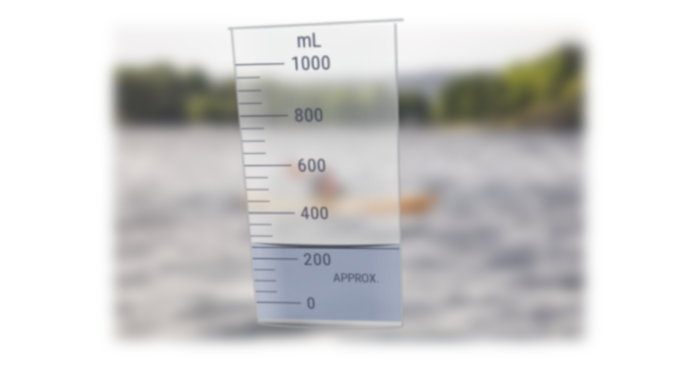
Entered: 250; mL
